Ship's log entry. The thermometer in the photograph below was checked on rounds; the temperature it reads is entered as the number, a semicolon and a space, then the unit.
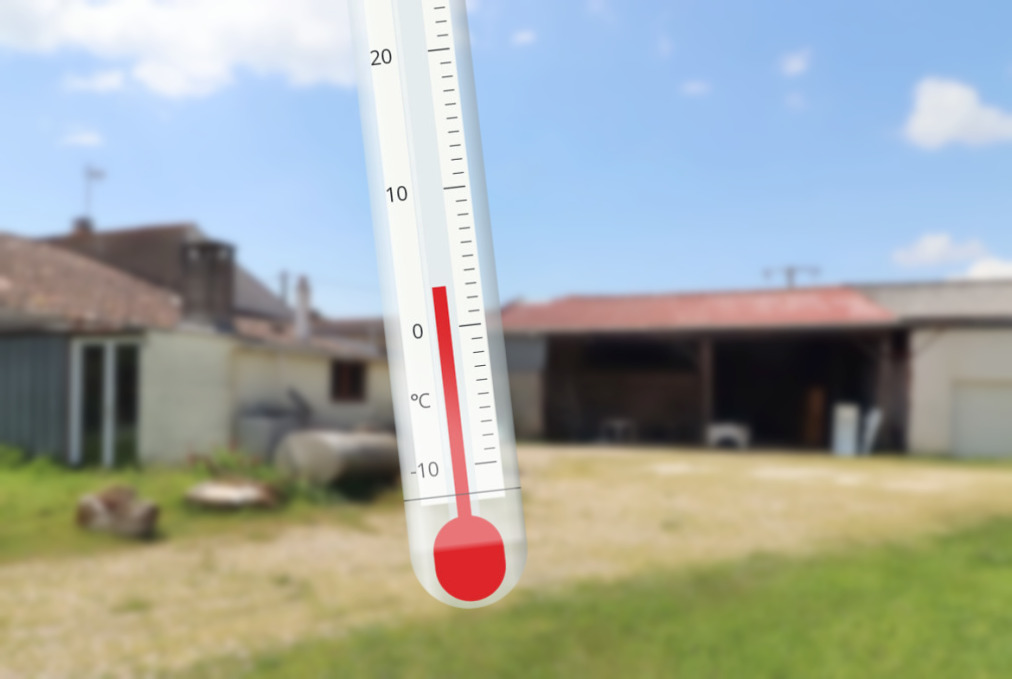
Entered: 3; °C
